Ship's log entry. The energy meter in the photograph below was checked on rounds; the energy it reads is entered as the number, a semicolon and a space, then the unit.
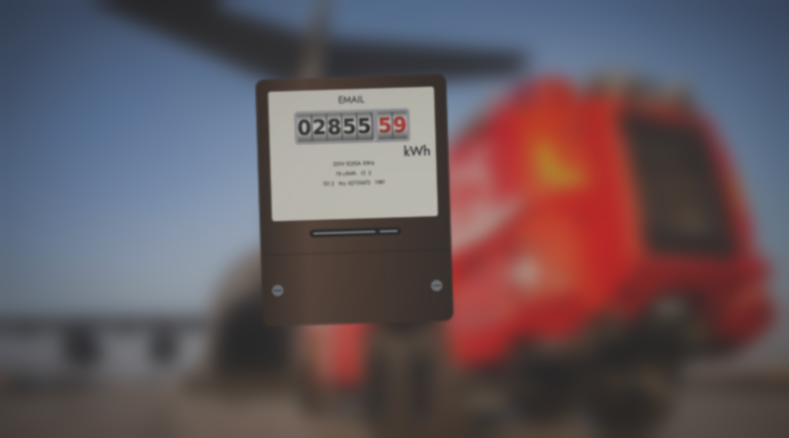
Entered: 2855.59; kWh
